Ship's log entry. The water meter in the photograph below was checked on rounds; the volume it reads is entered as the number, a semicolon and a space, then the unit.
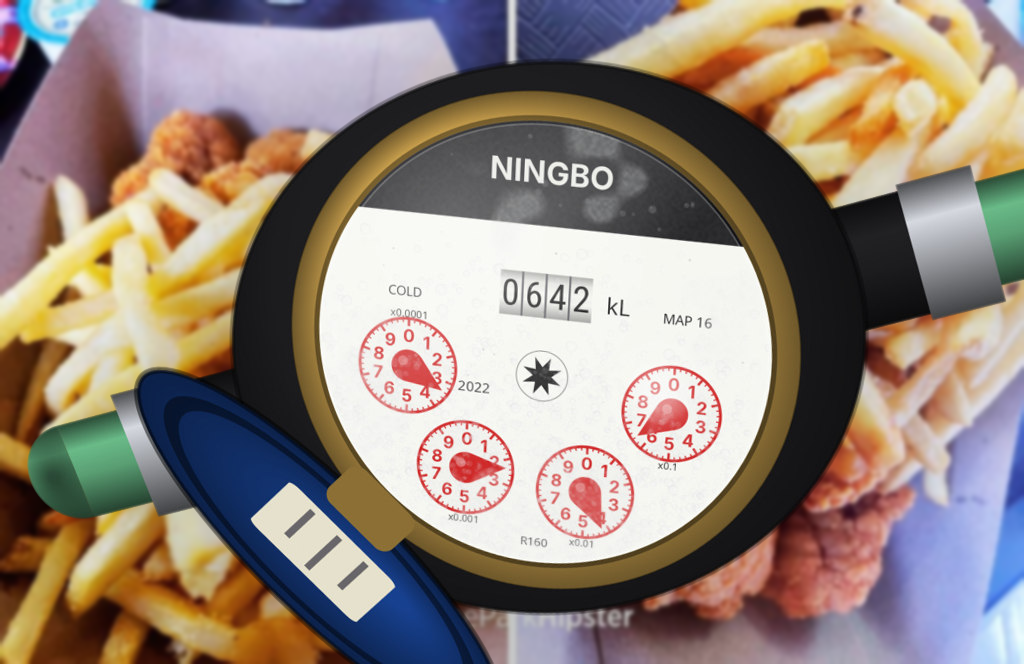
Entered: 642.6423; kL
